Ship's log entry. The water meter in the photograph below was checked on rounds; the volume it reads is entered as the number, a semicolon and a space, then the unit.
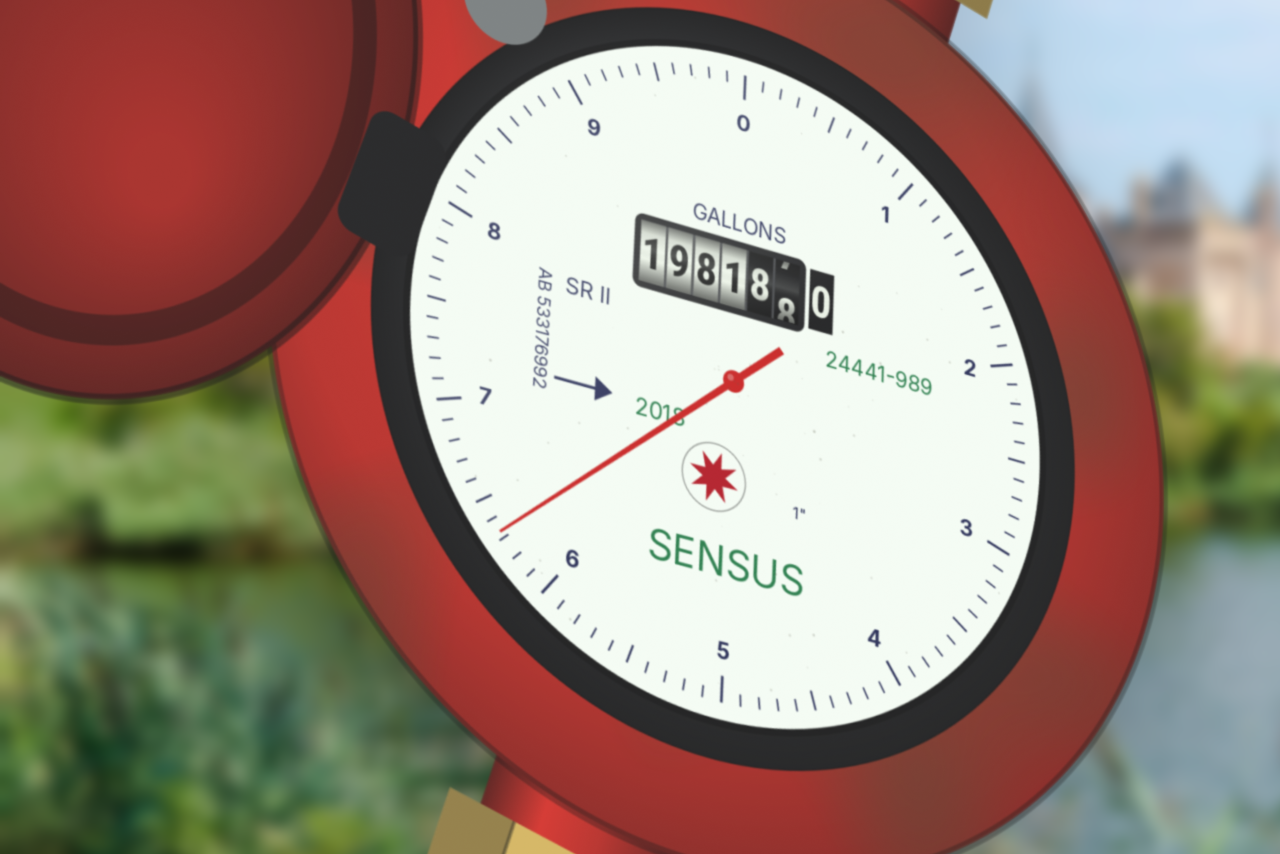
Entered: 1981876.3; gal
